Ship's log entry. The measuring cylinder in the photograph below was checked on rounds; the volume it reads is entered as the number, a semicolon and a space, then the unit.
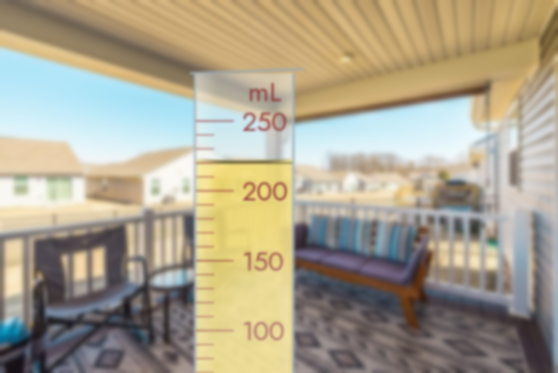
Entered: 220; mL
